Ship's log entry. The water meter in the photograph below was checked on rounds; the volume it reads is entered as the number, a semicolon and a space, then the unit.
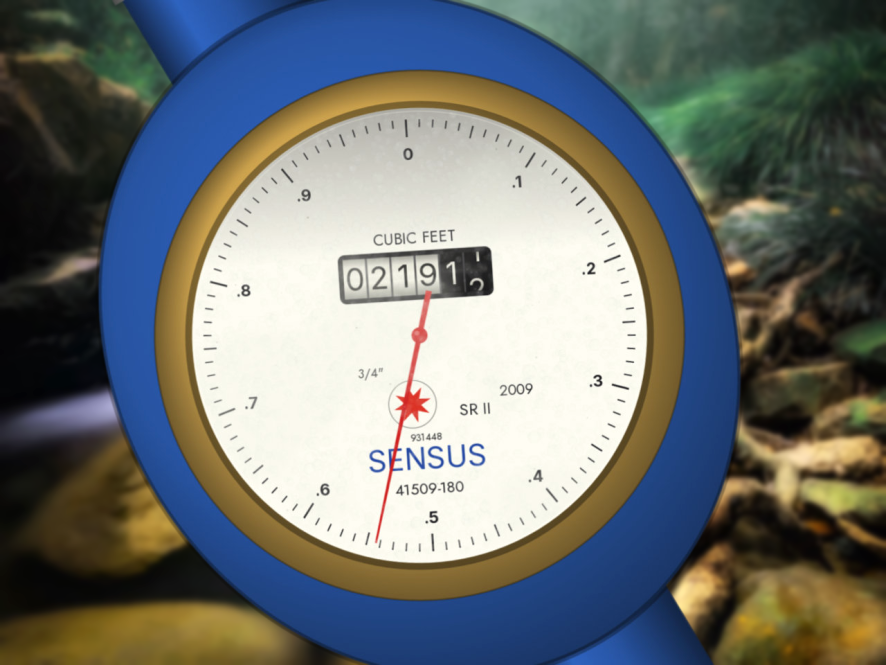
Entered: 21911.54; ft³
